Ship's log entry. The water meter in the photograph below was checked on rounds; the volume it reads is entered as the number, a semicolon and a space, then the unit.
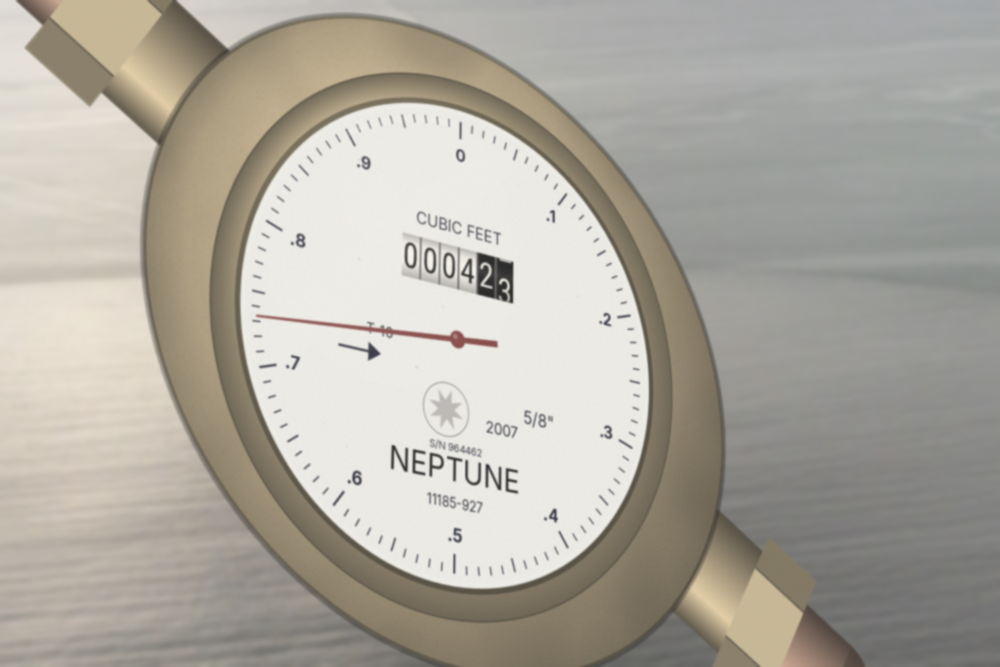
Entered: 422.73; ft³
